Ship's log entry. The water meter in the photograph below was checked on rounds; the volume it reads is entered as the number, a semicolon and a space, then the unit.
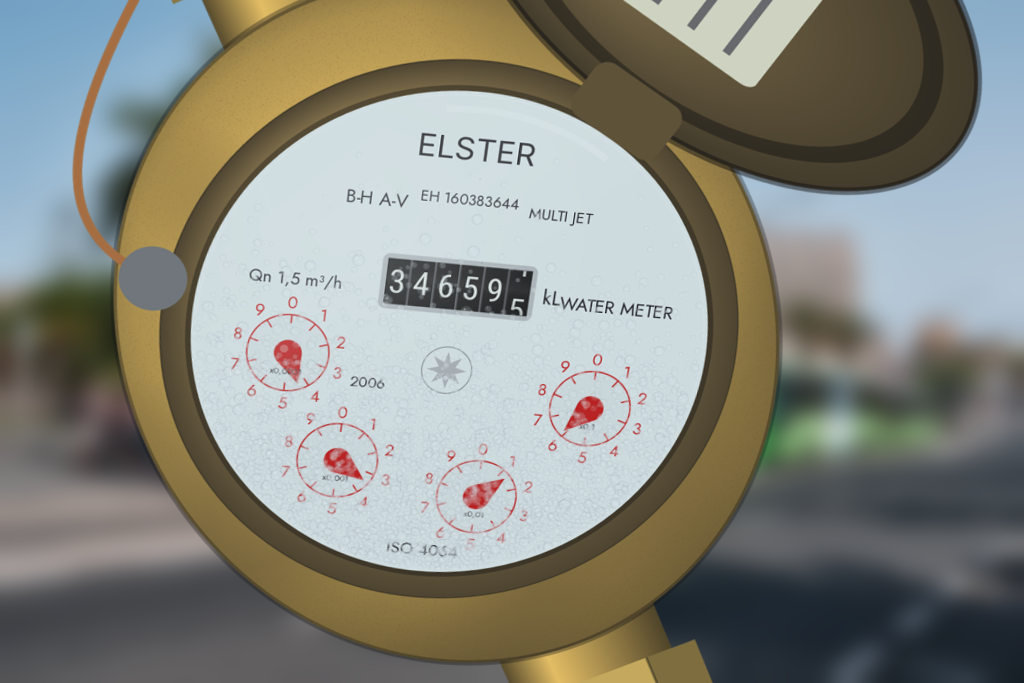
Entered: 346594.6134; kL
